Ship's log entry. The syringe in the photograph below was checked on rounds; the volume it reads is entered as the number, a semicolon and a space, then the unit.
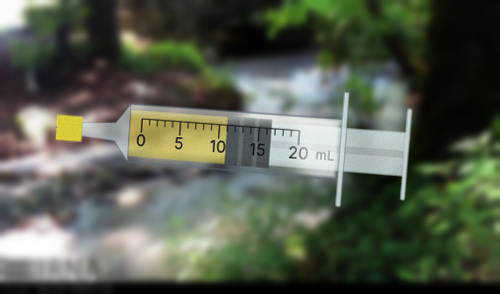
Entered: 11; mL
